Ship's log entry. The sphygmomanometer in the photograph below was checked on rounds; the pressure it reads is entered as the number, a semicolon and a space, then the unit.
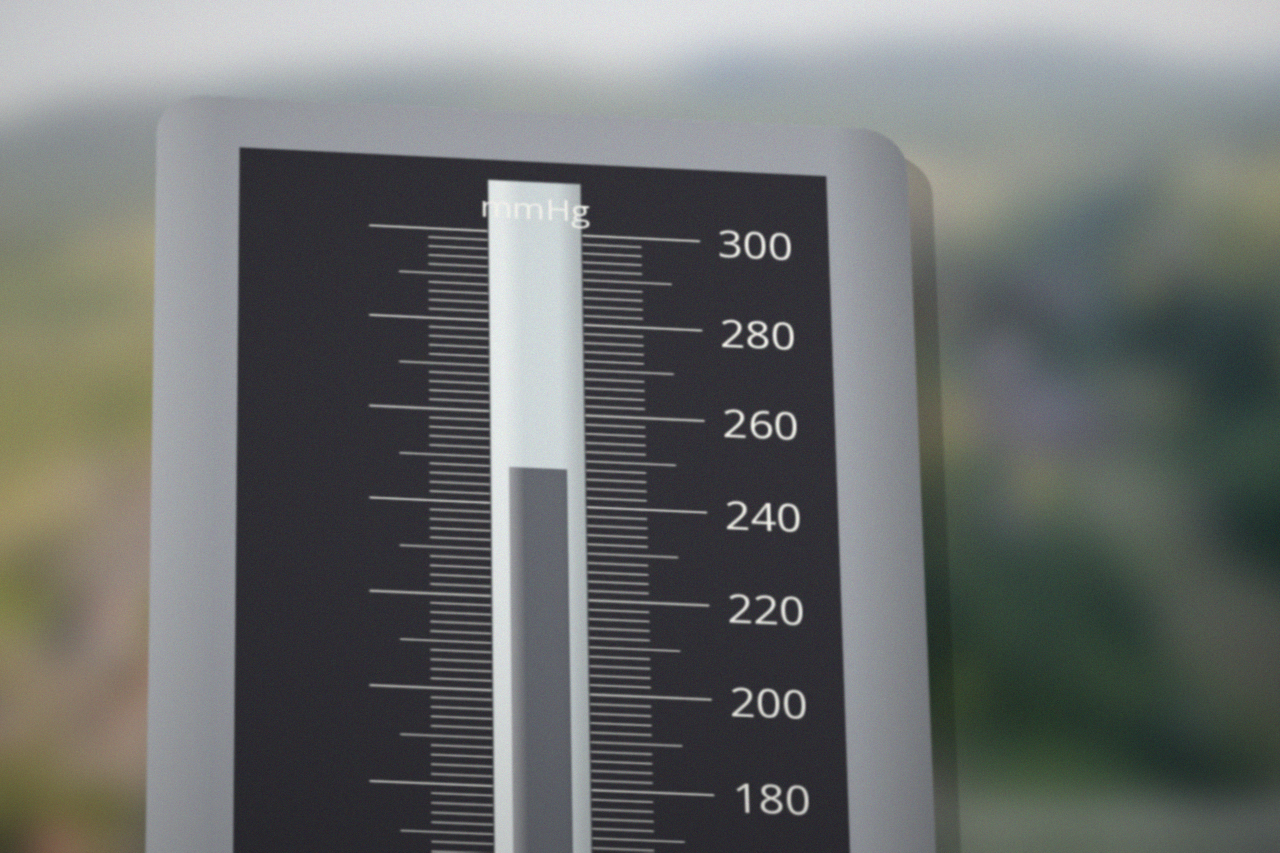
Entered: 248; mmHg
